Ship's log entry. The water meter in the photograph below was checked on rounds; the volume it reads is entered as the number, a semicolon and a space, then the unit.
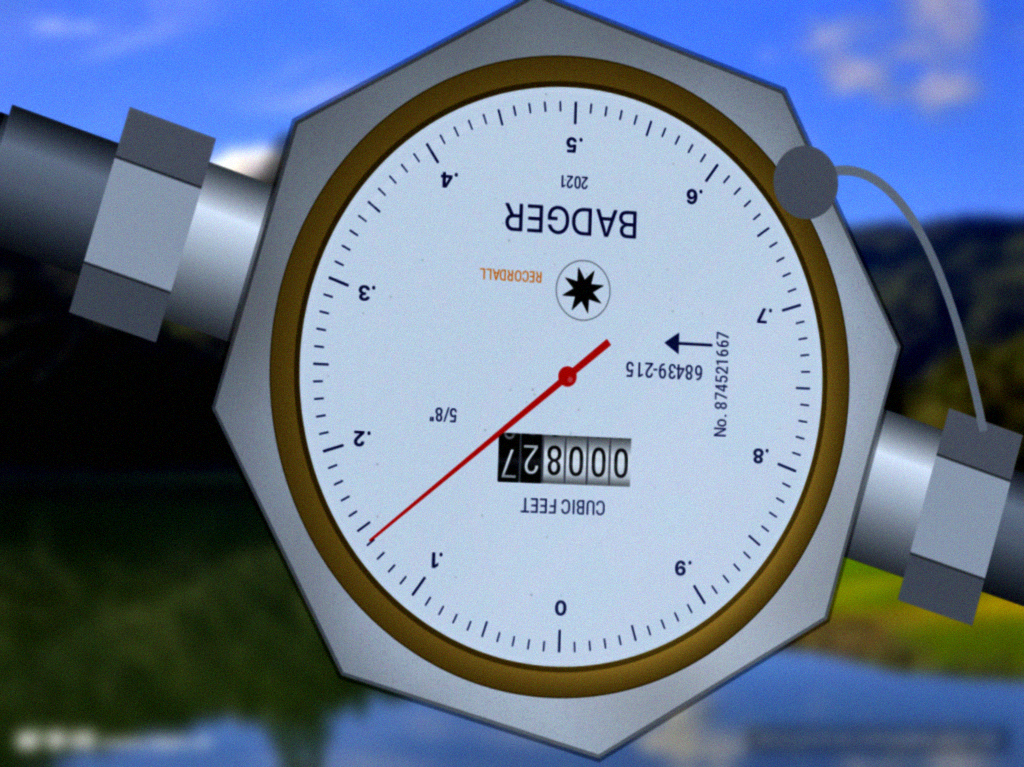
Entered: 827.14; ft³
